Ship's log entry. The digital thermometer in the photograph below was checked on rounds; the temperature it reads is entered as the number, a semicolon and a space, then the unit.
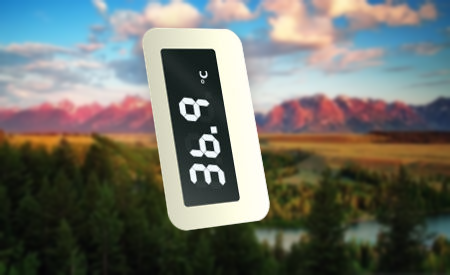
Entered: 36.9; °C
